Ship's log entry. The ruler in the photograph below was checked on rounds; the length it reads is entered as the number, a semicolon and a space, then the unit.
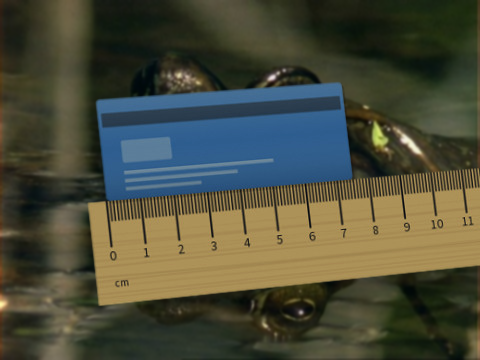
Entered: 7.5; cm
